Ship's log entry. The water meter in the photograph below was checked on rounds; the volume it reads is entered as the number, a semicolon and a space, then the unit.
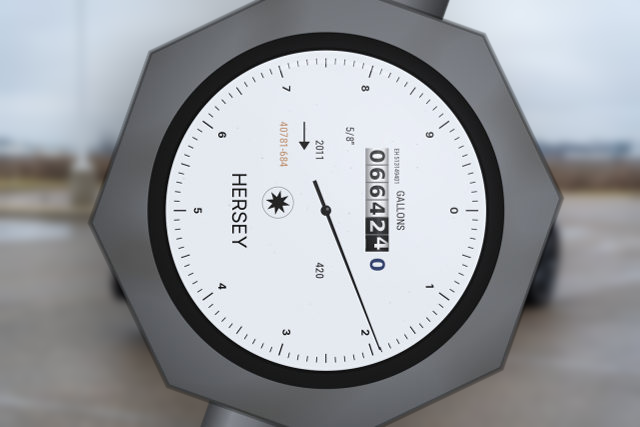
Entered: 664241.9; gal
